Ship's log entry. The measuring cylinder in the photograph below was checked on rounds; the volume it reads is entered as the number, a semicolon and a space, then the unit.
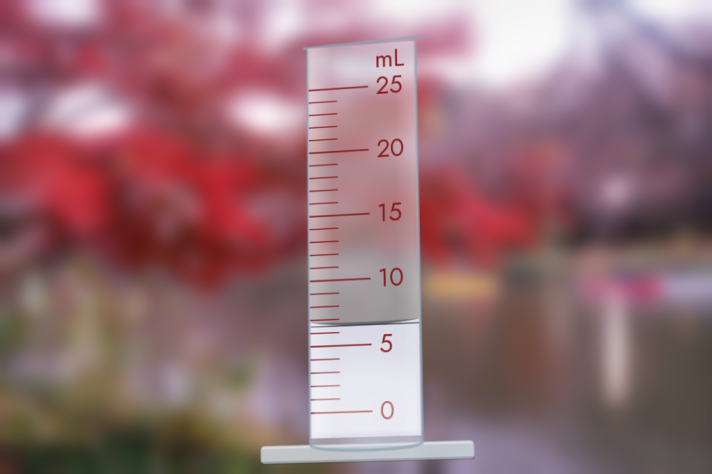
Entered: 6.5; mL
